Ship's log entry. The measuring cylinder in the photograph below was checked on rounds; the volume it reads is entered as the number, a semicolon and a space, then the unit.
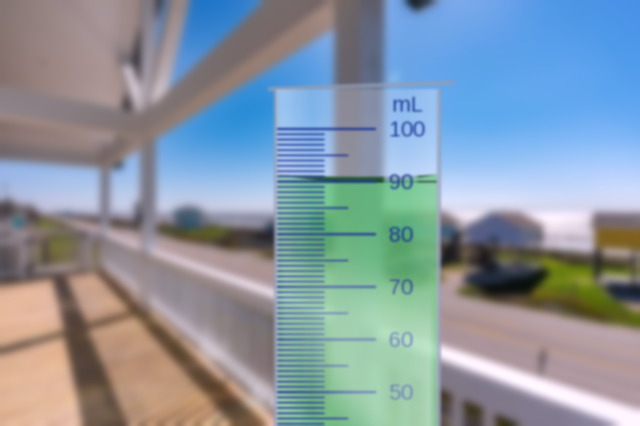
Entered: 90; mL
